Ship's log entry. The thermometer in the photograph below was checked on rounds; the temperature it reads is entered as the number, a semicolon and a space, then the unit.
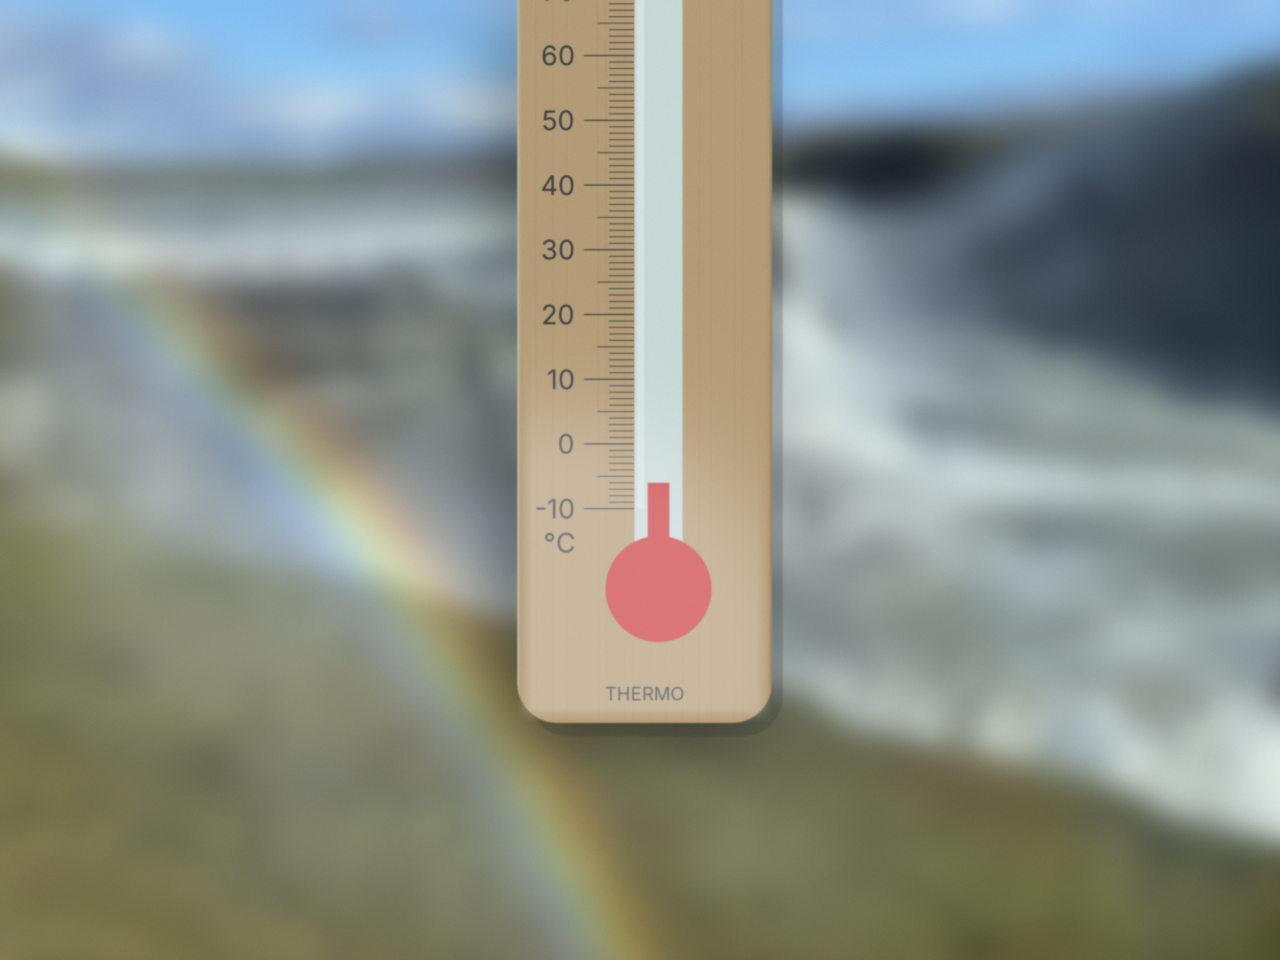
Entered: -6; °C
